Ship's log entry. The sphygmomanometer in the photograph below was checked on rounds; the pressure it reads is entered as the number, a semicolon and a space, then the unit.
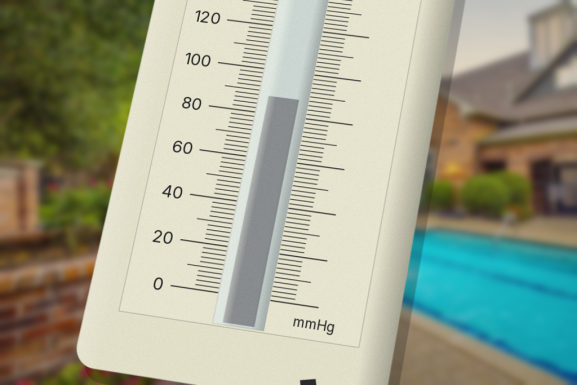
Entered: 88; mmHg
